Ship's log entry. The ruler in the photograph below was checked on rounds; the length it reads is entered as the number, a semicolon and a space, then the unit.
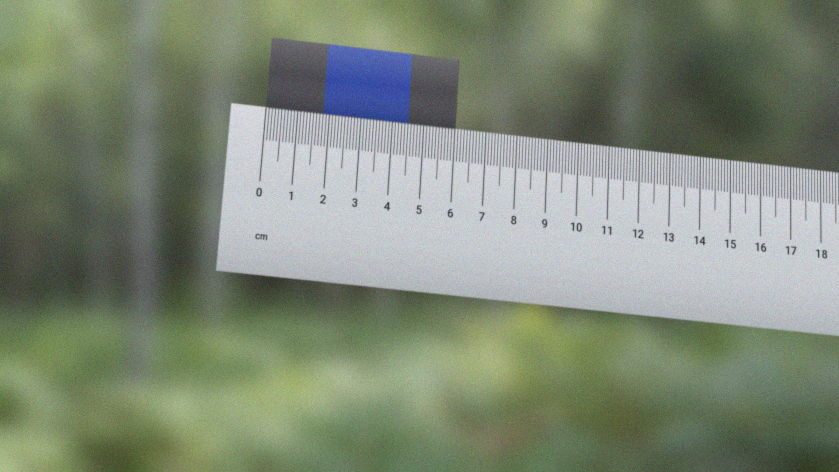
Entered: 6; cm
